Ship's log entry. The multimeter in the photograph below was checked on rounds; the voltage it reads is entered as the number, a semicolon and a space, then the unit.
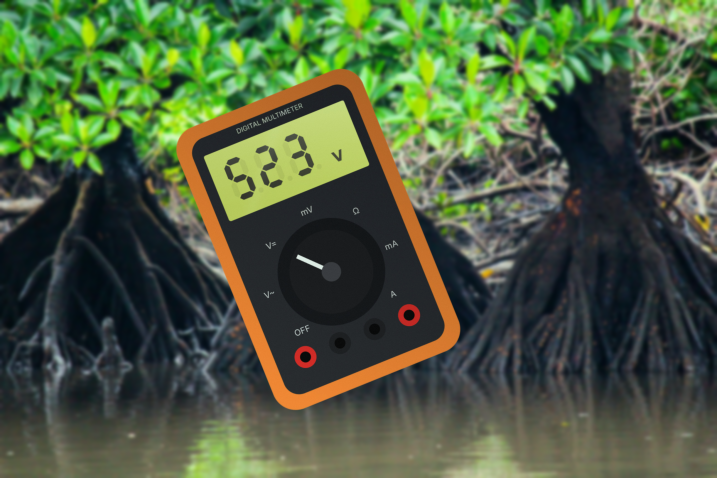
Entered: 523; V
